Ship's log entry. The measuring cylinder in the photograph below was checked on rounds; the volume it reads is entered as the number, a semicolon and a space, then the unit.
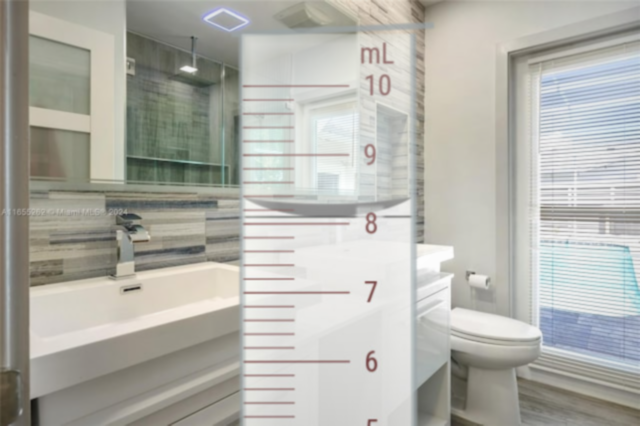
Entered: 8.1; mL
